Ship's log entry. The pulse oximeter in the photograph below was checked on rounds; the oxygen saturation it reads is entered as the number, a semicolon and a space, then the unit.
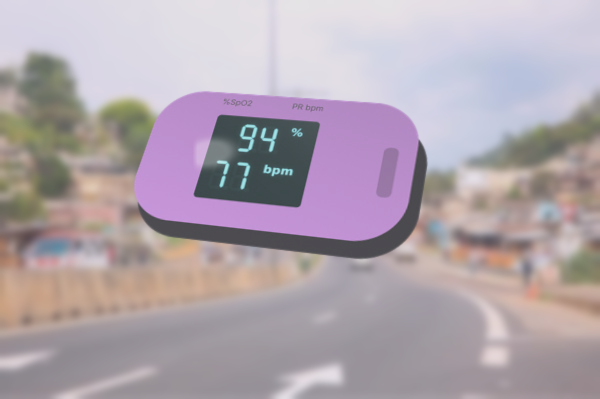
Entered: 94; %
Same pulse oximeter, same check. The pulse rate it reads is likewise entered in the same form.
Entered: 77; bpm
